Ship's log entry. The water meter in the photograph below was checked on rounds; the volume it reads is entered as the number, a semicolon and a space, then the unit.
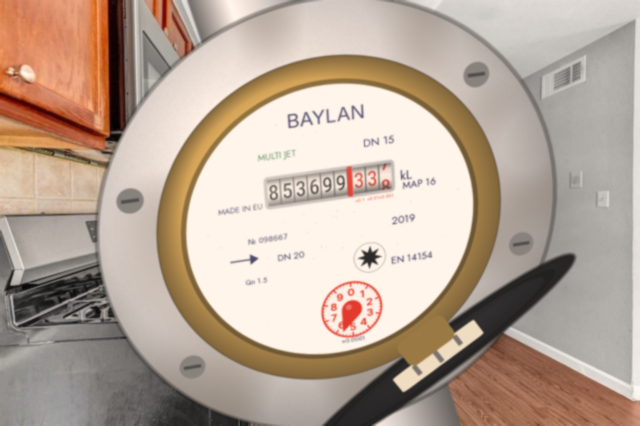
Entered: 853699.3375; kL
